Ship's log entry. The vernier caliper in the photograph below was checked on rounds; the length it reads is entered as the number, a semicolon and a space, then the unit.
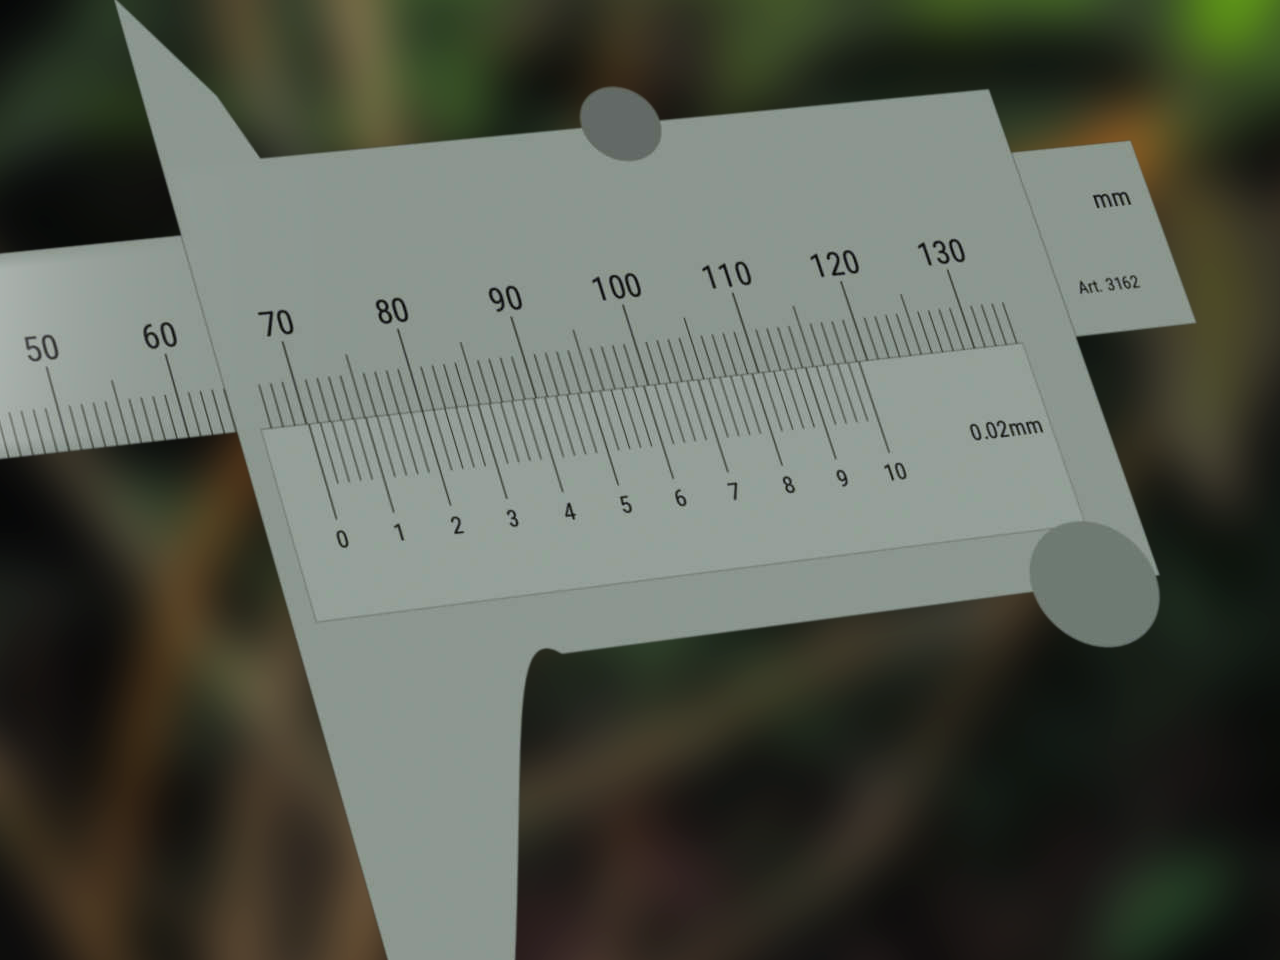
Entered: 70.2; mm
